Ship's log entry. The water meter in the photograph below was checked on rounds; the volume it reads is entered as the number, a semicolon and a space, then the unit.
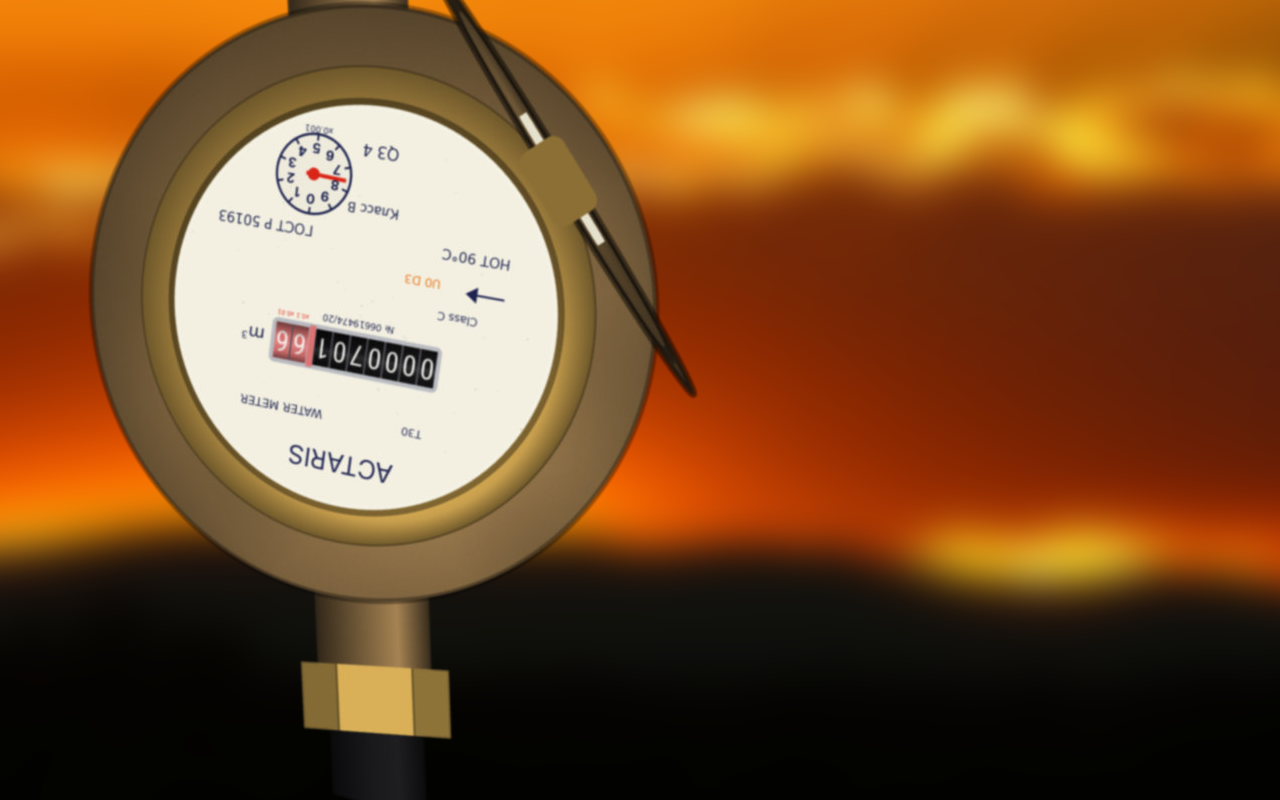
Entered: 701.667; m³
